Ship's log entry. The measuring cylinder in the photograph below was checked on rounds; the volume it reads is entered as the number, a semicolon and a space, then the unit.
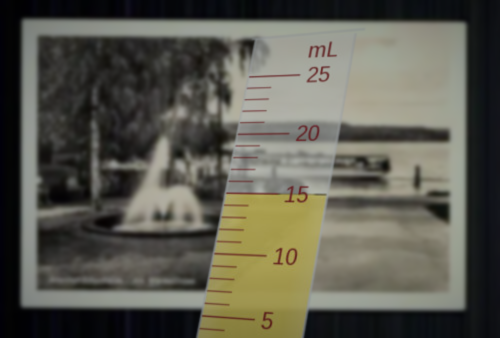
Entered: 15; mL
